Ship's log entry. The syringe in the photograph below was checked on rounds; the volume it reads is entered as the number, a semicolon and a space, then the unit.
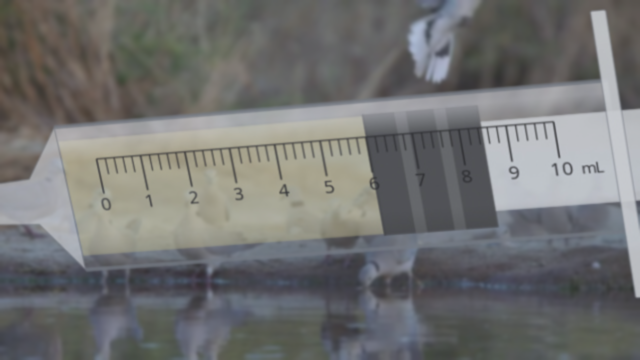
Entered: 6; mL
